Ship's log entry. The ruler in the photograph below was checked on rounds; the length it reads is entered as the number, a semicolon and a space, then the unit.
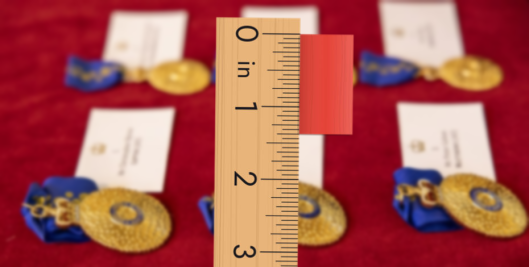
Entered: 1.375; in
